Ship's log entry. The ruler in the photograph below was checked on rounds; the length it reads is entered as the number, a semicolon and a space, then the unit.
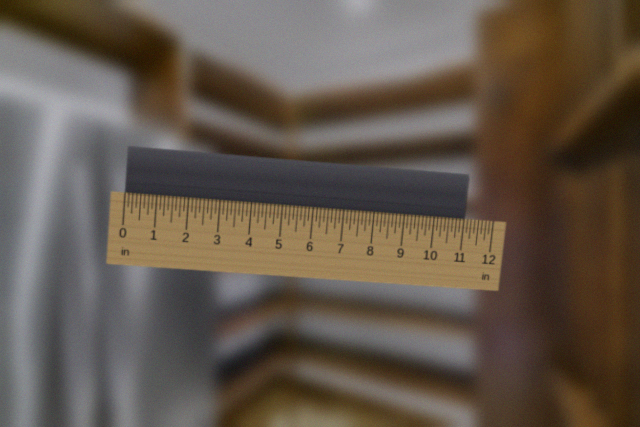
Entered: 11; in
